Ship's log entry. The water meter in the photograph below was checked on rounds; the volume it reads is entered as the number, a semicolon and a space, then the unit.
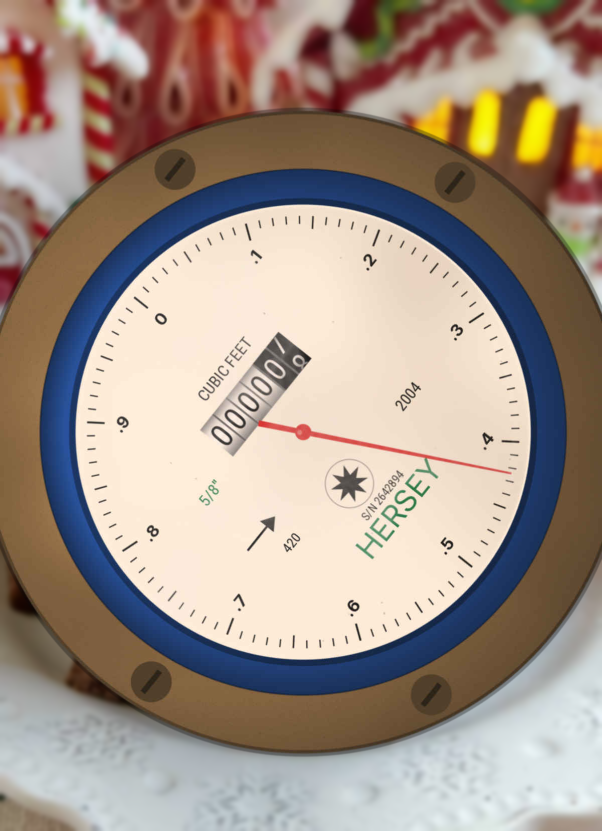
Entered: 7.42; ft³
